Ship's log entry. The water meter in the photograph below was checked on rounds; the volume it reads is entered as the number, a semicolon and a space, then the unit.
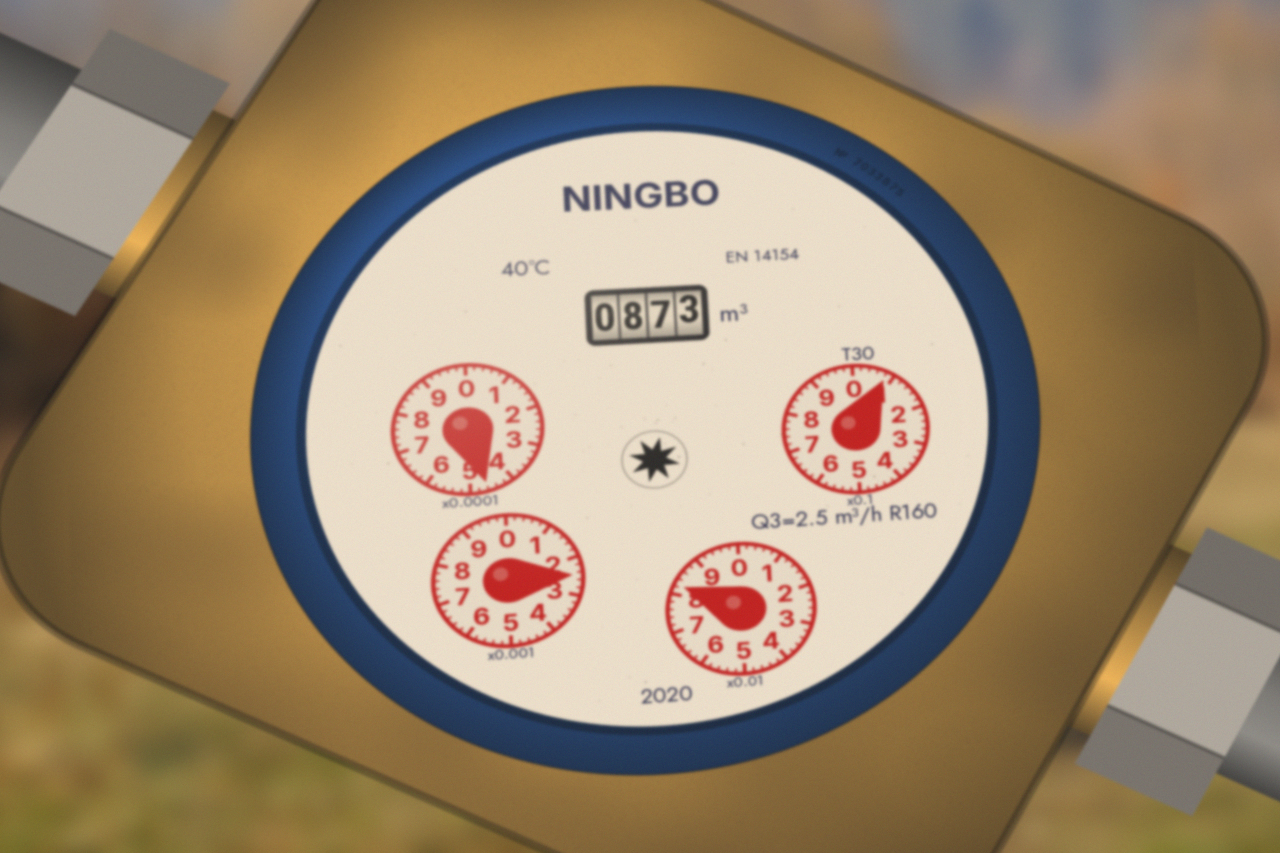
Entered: 873.0824; m³
